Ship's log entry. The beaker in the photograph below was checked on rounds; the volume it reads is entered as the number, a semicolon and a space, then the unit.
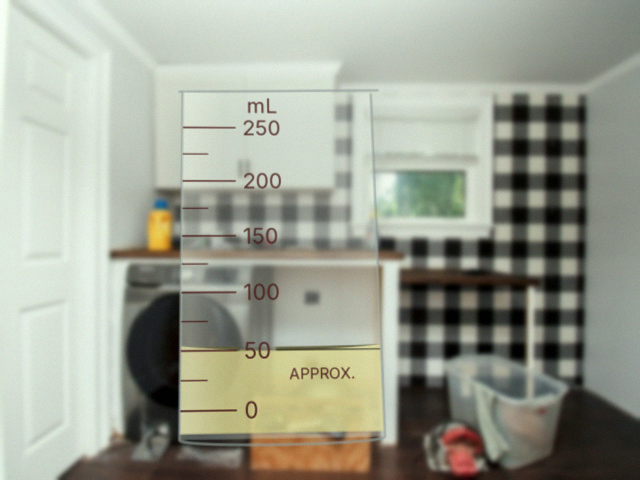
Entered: 50; mL
